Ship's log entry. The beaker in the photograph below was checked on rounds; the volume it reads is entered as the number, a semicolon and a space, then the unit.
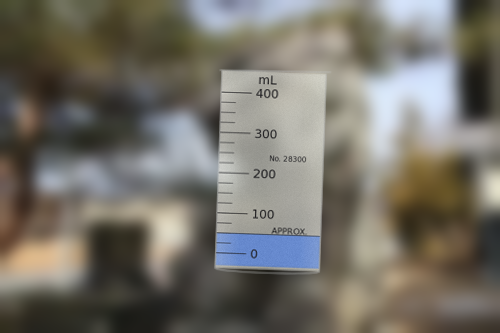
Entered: 50; mL
